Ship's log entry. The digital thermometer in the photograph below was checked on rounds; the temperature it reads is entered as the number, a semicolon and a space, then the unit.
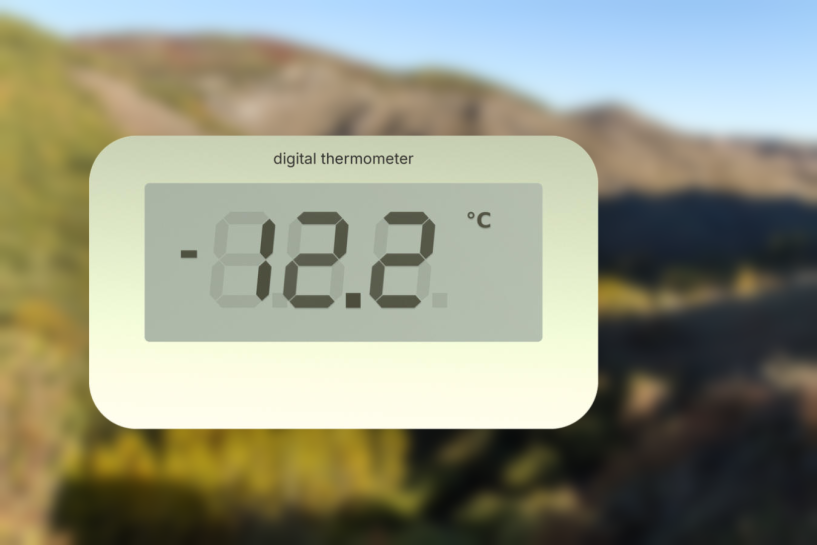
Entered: -12.2; °C
